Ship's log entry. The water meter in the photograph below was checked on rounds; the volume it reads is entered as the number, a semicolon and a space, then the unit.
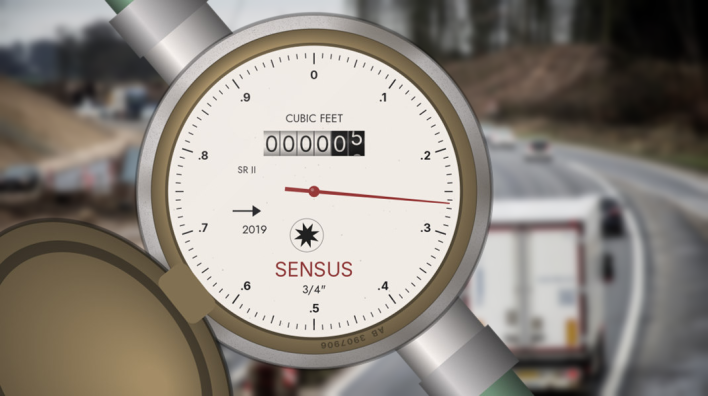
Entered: 5.26; ft³
